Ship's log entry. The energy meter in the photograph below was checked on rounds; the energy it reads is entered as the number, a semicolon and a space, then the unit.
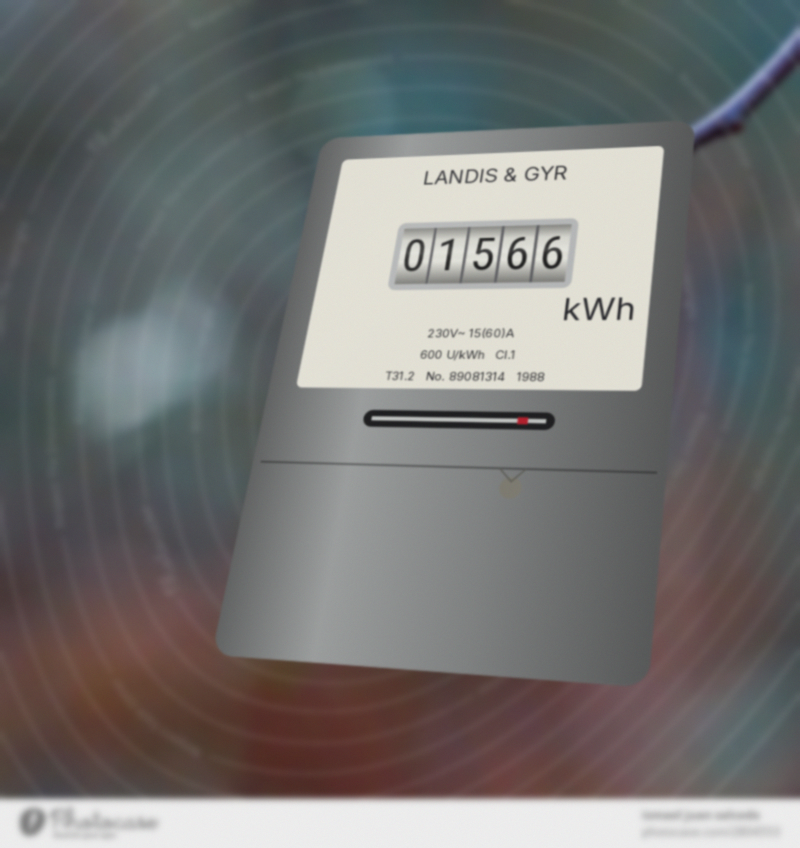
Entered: 1566; kWh
